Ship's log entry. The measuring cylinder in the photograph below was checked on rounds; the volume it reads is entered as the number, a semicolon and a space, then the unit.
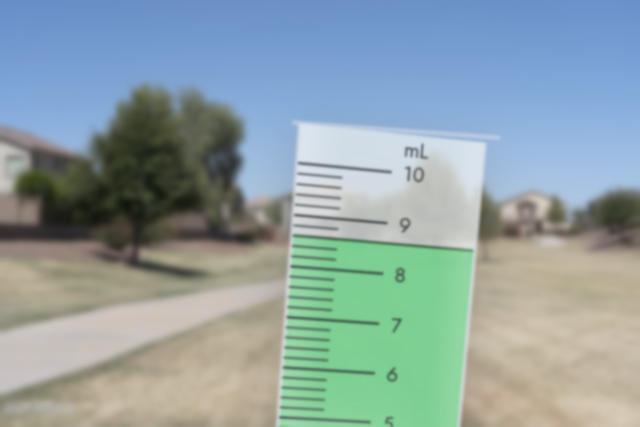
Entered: 8.6; mL
